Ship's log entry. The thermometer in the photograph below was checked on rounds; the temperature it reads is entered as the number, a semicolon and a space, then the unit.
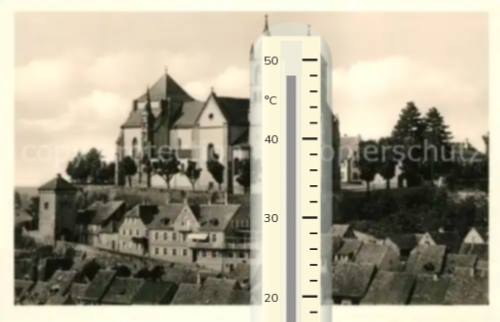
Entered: 48; °C
